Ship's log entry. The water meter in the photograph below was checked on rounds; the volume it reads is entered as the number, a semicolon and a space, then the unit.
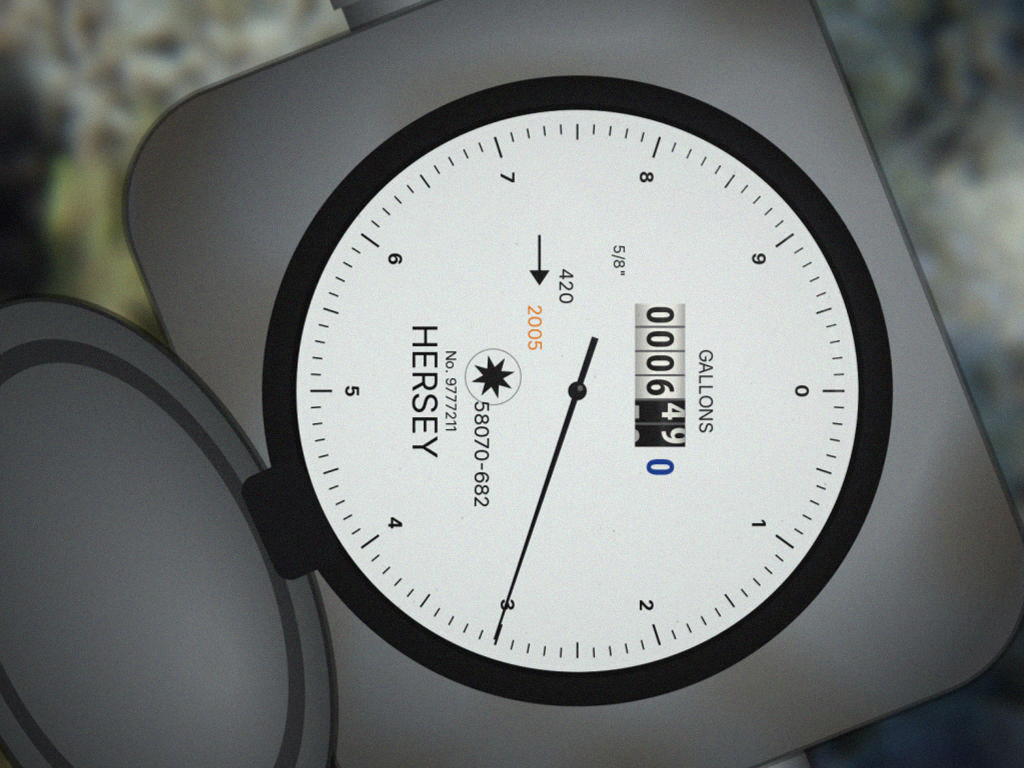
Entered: 6493.0; gal
